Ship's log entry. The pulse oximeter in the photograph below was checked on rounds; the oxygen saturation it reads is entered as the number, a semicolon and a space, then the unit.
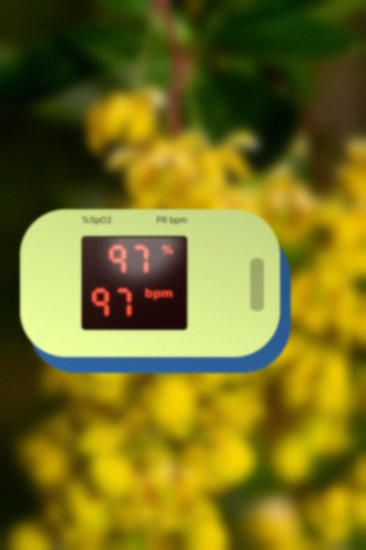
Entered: 97; %
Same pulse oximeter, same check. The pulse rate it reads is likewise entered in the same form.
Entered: 97; bpm
